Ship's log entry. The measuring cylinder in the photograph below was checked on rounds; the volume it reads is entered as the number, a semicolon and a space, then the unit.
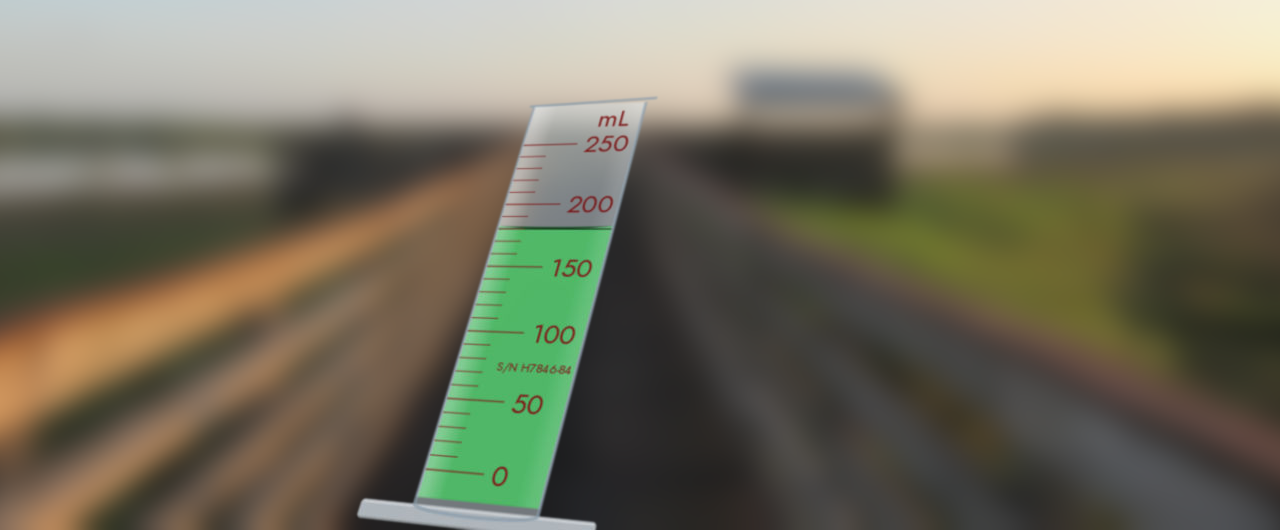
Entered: 180; mL
